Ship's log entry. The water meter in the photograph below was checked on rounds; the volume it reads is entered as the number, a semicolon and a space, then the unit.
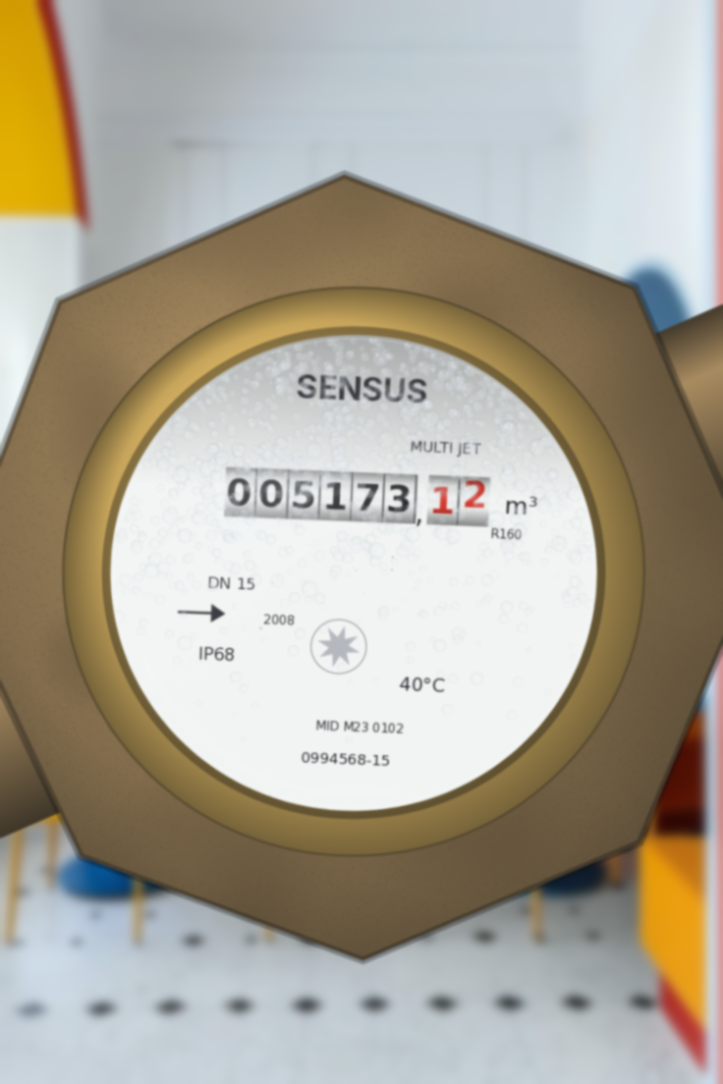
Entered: 5173.12; m³
